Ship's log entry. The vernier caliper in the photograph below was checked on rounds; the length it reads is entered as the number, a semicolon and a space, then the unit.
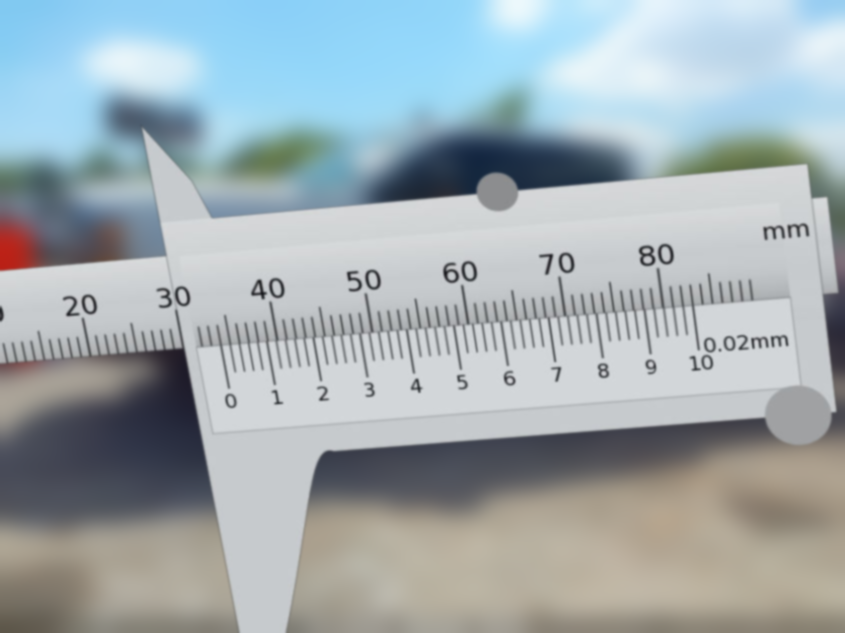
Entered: 34.0; mm
